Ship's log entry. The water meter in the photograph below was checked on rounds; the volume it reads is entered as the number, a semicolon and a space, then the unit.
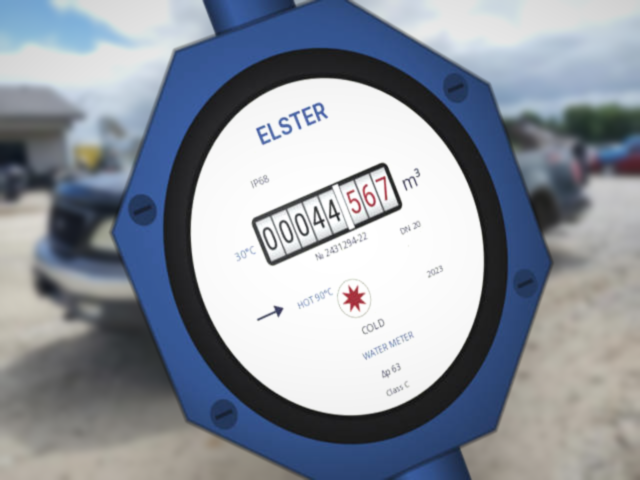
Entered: 44.567; m³
